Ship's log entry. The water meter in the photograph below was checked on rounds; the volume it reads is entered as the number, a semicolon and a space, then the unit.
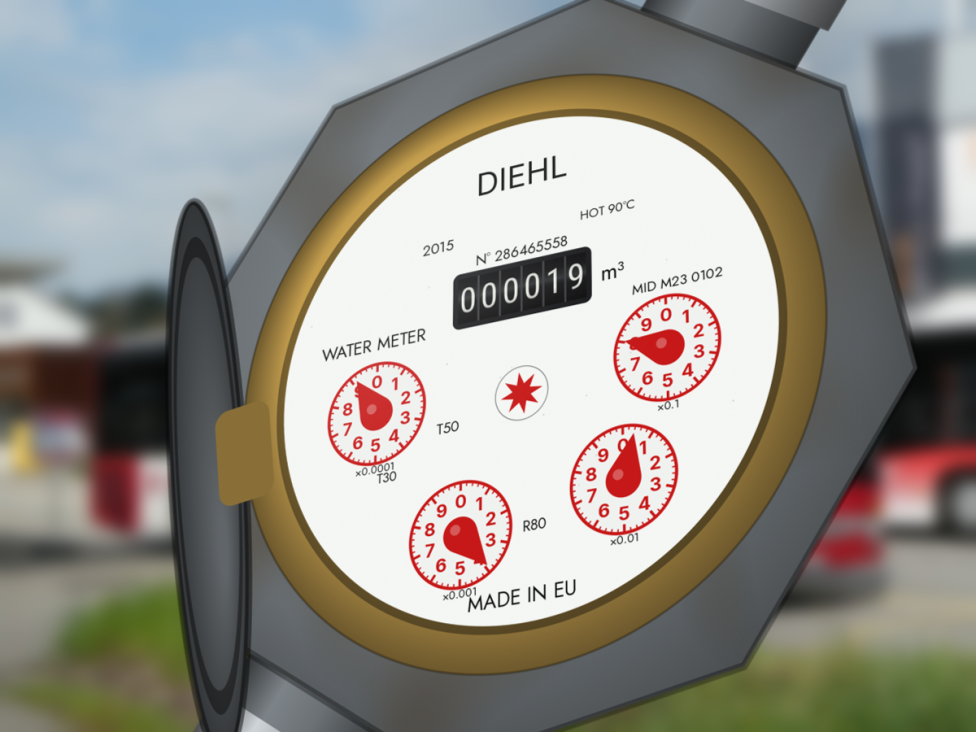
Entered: 19.8039; m³
